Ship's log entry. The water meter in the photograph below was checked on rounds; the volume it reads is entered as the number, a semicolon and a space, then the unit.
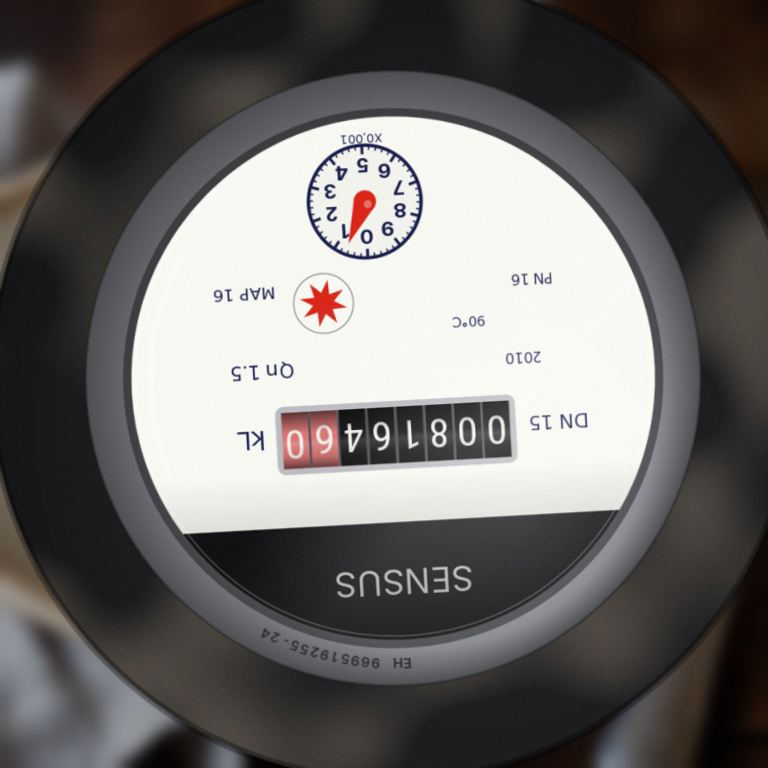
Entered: 8164.600; kL
